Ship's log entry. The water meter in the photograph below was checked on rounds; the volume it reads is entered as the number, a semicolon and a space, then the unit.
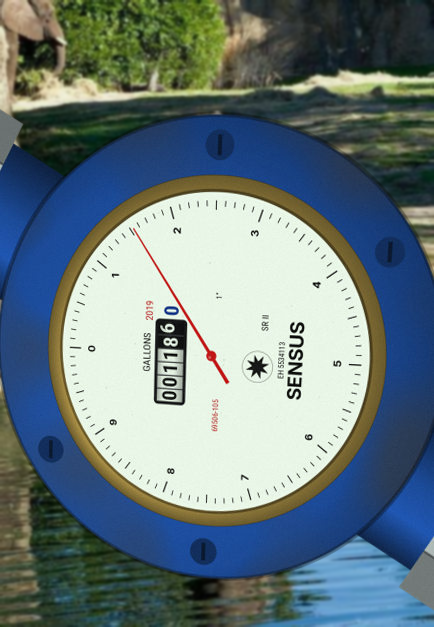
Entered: 11861.5; gal
